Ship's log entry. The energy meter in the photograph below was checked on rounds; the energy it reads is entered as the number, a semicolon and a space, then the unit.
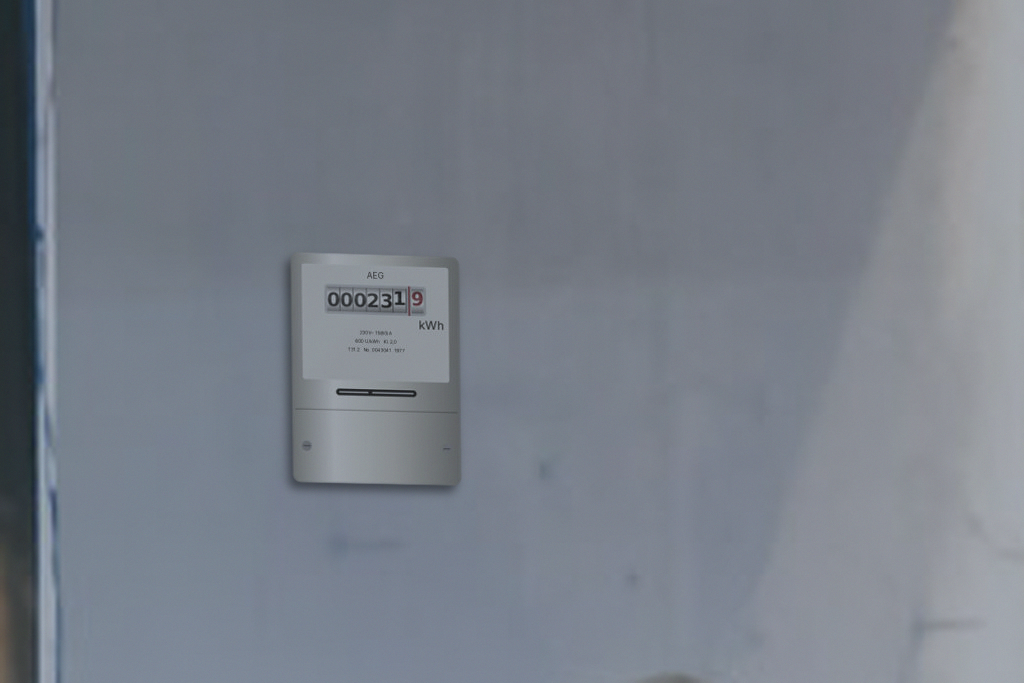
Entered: 231.9; kWh
